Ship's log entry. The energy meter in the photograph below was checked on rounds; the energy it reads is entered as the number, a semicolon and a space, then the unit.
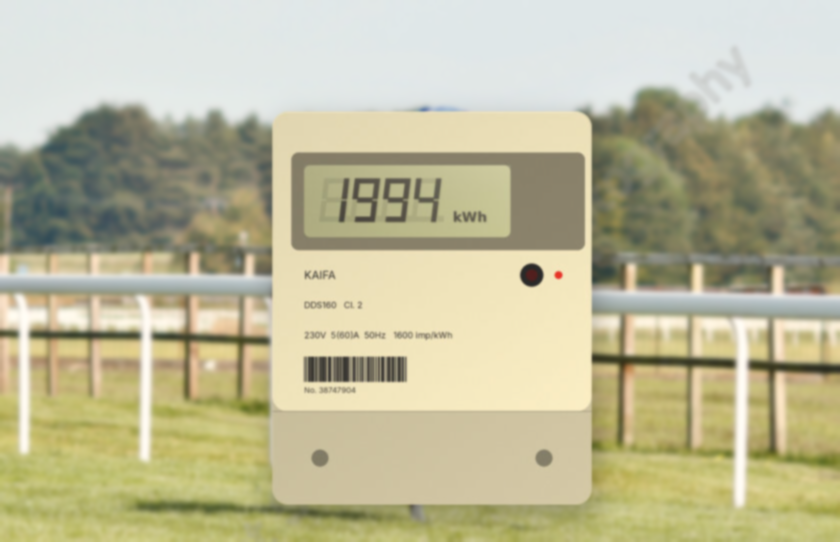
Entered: 1994; kWh
